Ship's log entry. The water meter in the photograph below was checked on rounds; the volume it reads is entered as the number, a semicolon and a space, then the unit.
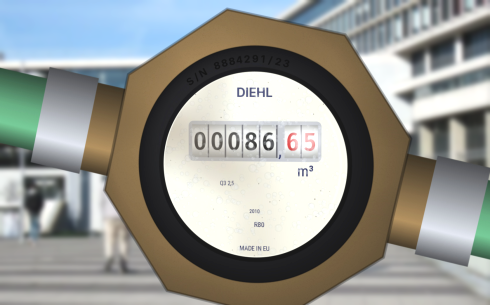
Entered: 86.65; m³
